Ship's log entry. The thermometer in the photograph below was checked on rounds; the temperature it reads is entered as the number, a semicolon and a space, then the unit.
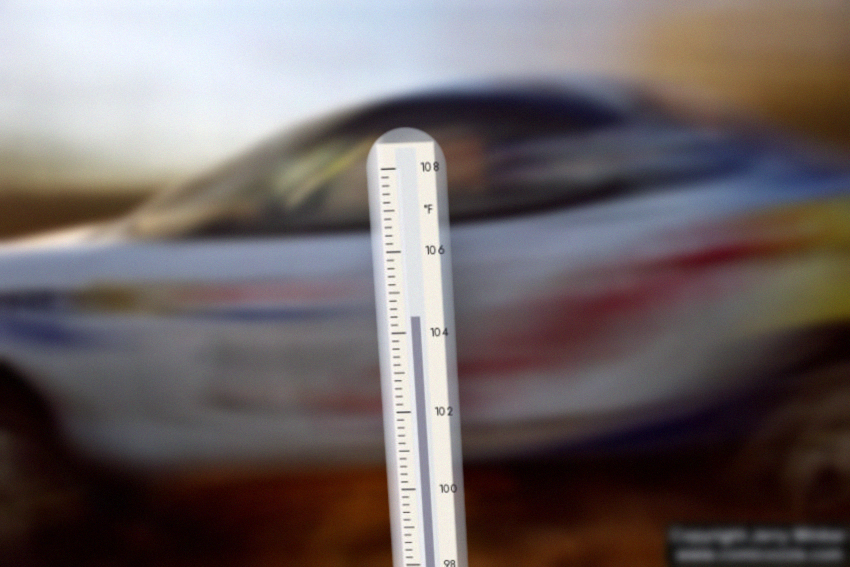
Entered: 104.4; °F
